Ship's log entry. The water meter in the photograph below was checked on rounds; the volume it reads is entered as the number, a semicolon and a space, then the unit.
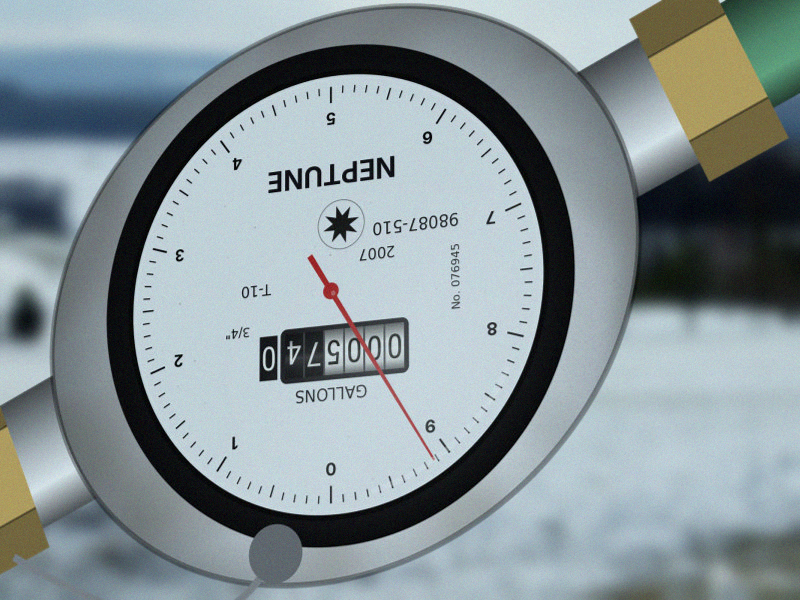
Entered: 5739.1; gal
